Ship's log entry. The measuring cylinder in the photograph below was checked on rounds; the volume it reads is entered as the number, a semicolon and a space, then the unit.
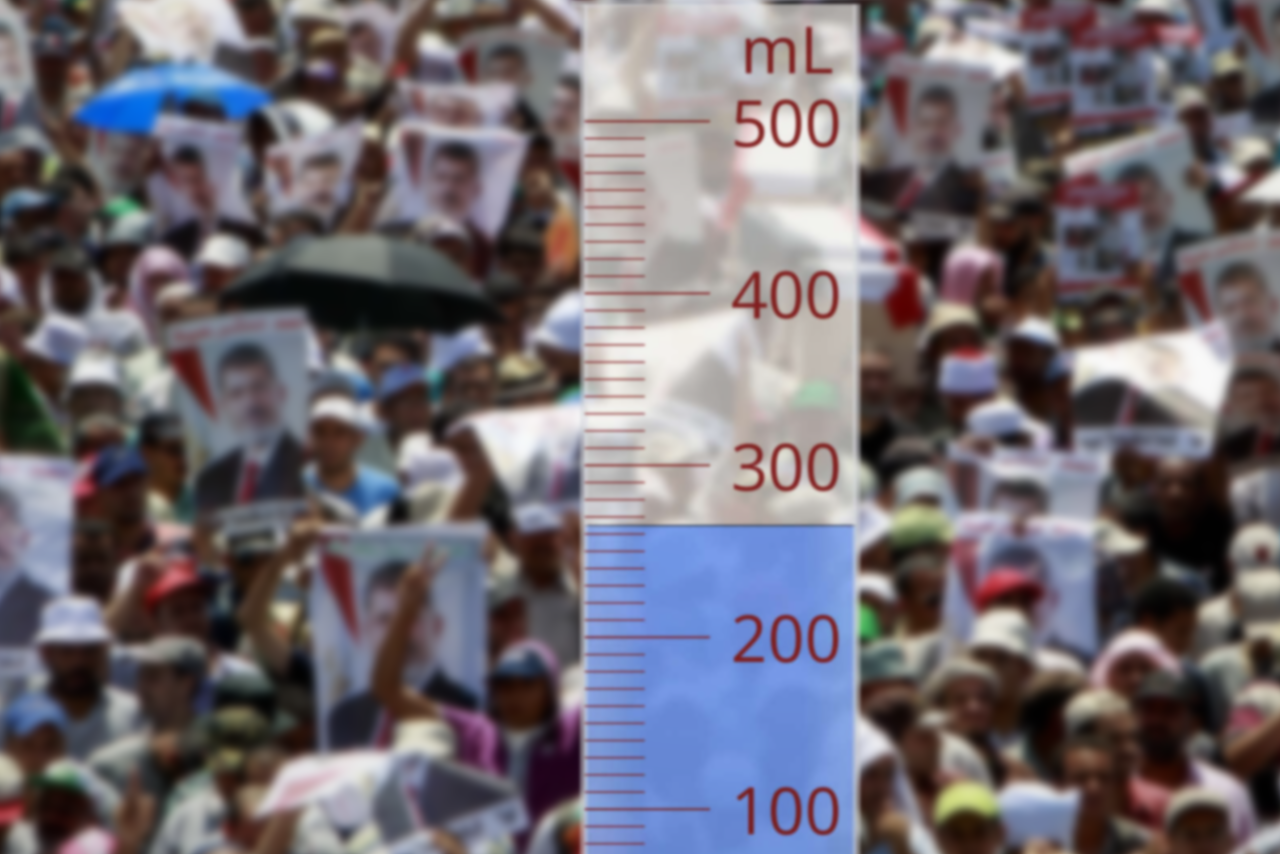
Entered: 265; mL
